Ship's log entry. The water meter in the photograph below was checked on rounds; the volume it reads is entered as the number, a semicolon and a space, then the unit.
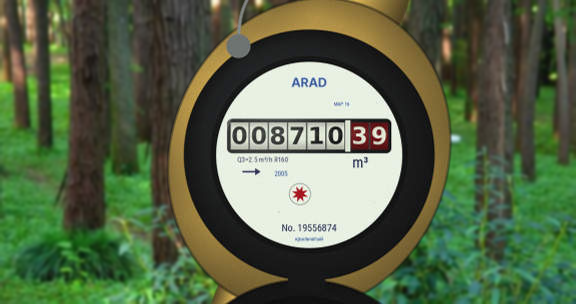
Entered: 8710.39; m³
